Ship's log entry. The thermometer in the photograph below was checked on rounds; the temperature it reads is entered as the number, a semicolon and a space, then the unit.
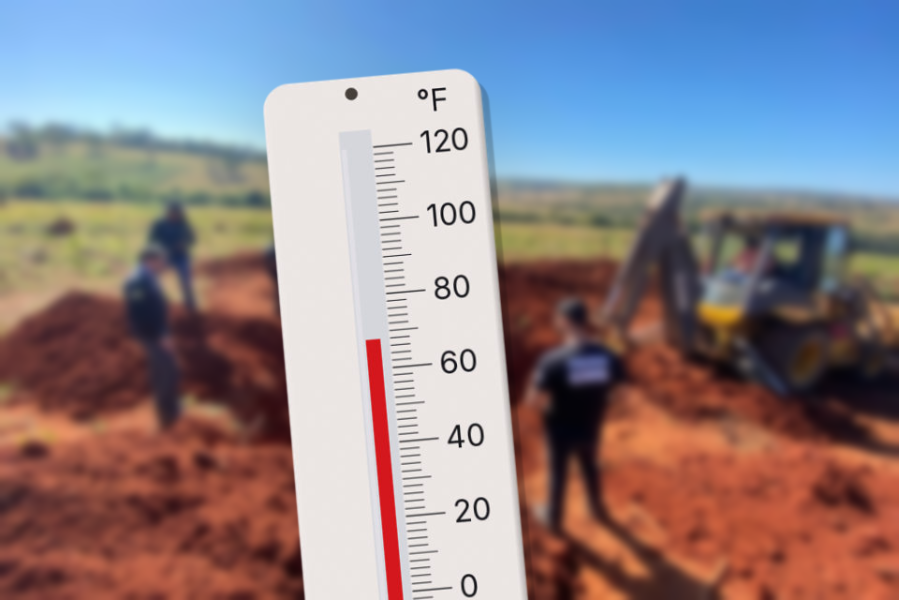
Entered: 68; °F
